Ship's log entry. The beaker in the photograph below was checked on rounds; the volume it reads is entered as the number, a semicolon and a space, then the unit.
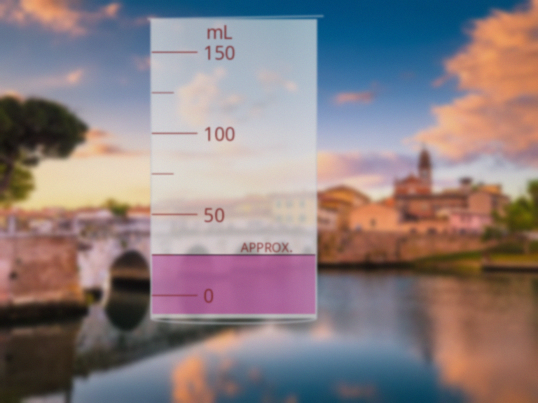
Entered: 25; mL
